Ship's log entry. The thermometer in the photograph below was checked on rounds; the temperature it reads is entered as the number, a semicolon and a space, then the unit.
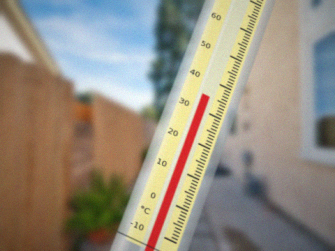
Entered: 35; °C
